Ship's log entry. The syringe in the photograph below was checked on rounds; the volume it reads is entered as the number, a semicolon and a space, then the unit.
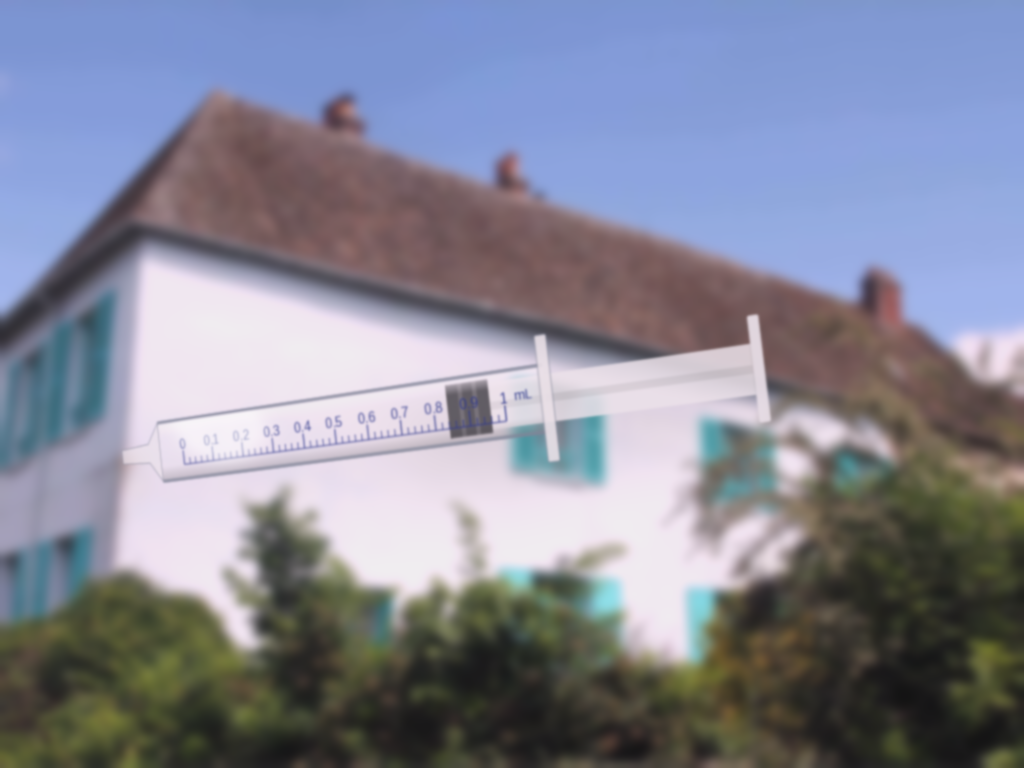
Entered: 0.84; mL
